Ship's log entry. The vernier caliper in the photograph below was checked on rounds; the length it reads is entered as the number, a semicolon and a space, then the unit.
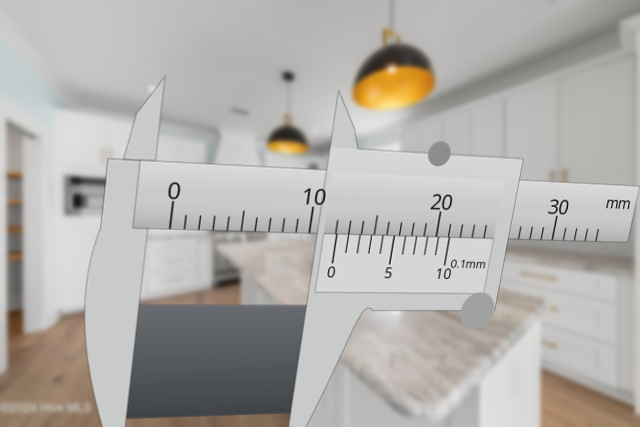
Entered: 12.1; mm
